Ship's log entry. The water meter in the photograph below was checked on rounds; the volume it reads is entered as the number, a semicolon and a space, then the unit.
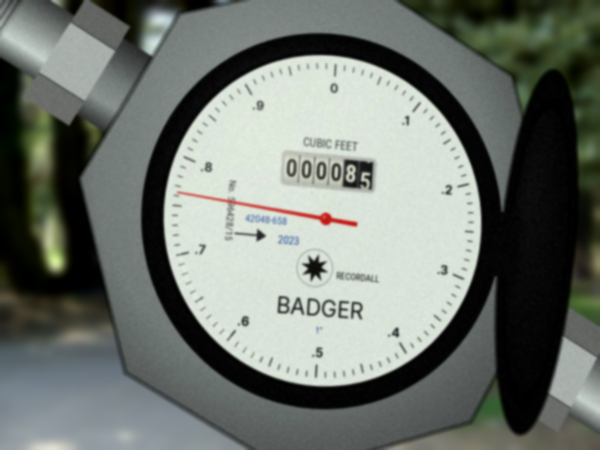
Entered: 84.76; ft³
